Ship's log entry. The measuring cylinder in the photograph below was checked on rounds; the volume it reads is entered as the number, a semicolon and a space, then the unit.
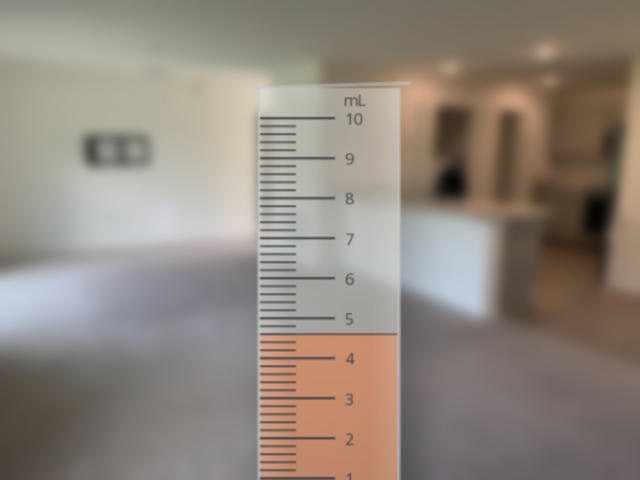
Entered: 4.6; mL
